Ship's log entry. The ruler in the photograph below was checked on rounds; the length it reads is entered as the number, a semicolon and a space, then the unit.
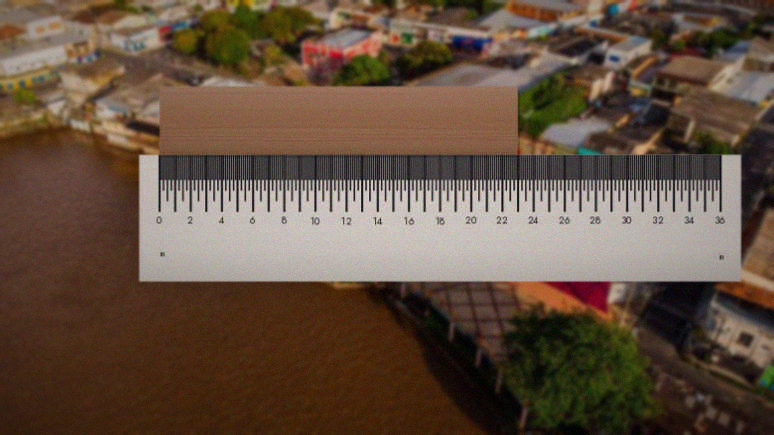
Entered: 23; in
